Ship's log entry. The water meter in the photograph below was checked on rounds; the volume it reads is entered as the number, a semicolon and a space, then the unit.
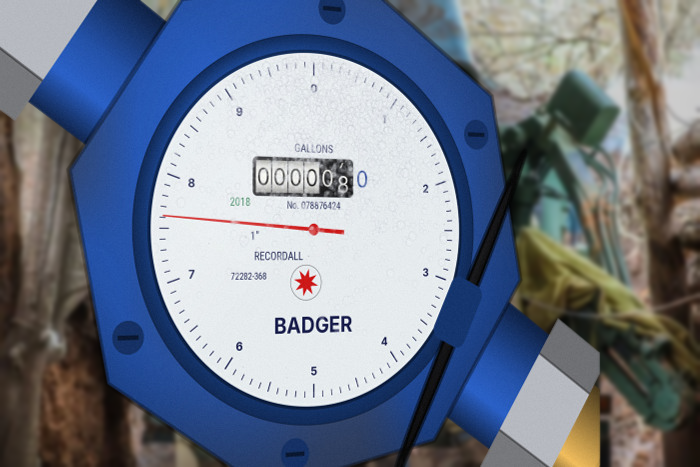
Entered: 77.6; gal
